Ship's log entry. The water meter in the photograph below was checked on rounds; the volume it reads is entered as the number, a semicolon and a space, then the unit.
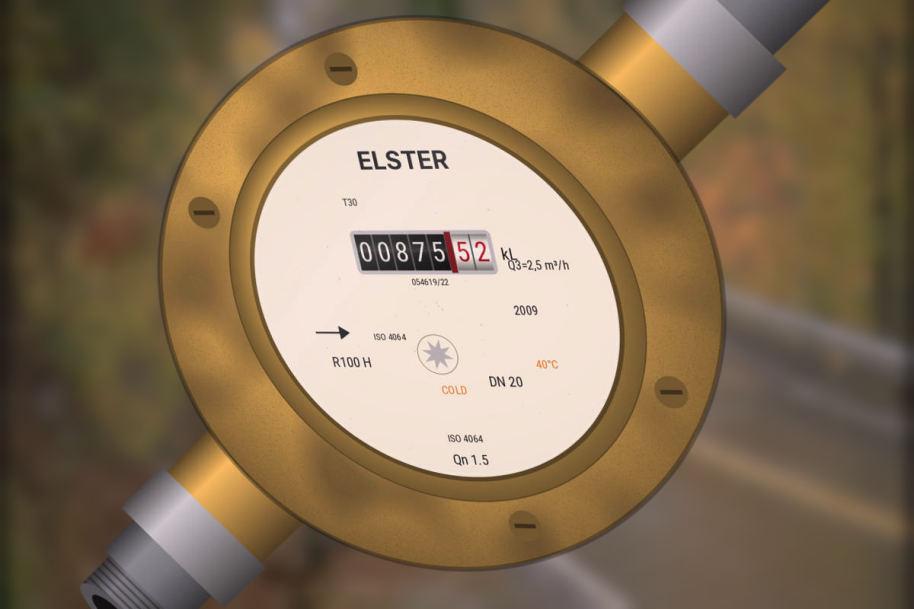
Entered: 875.52; kL
